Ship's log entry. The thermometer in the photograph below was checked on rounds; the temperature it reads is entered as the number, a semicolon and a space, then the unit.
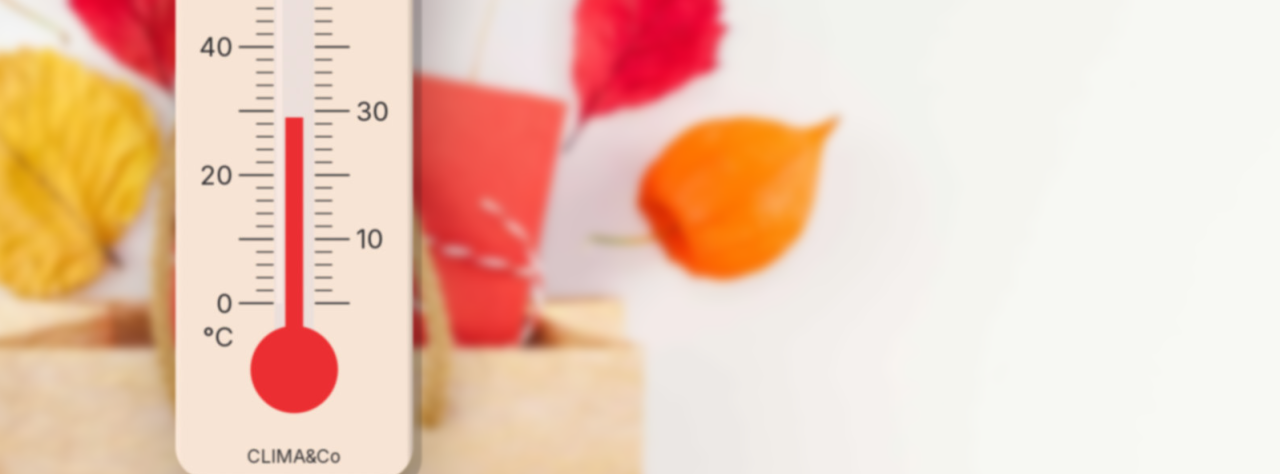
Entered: 29; °C
